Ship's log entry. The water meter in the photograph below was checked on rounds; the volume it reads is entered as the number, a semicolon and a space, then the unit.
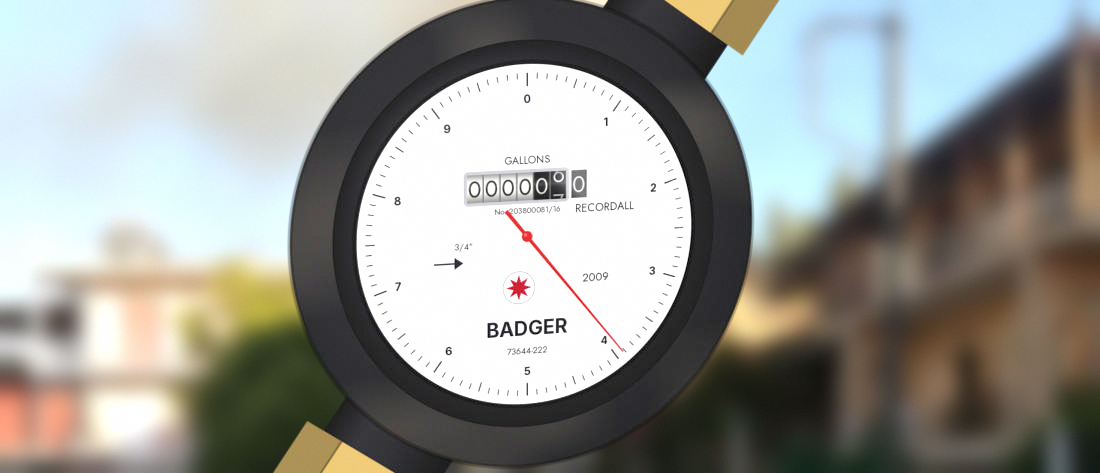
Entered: 63.9; gal
